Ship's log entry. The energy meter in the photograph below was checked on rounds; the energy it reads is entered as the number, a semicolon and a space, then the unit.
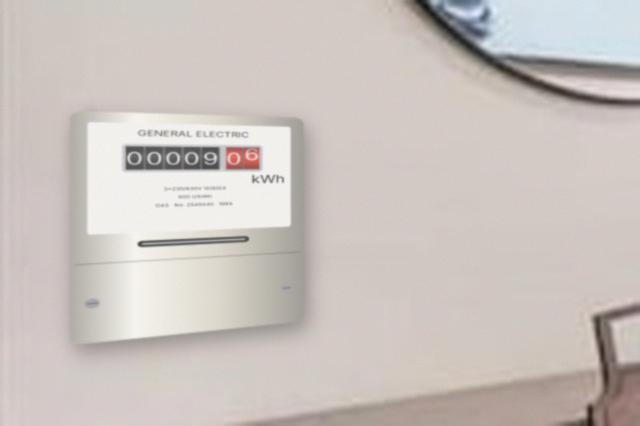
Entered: 9.06; kWh
